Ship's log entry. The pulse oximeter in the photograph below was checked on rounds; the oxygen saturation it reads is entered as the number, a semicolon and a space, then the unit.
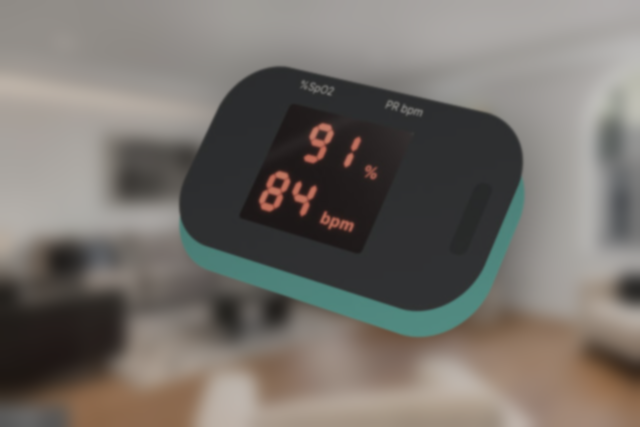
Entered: 91; %
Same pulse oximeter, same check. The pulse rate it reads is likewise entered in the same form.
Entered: 84; bpm
